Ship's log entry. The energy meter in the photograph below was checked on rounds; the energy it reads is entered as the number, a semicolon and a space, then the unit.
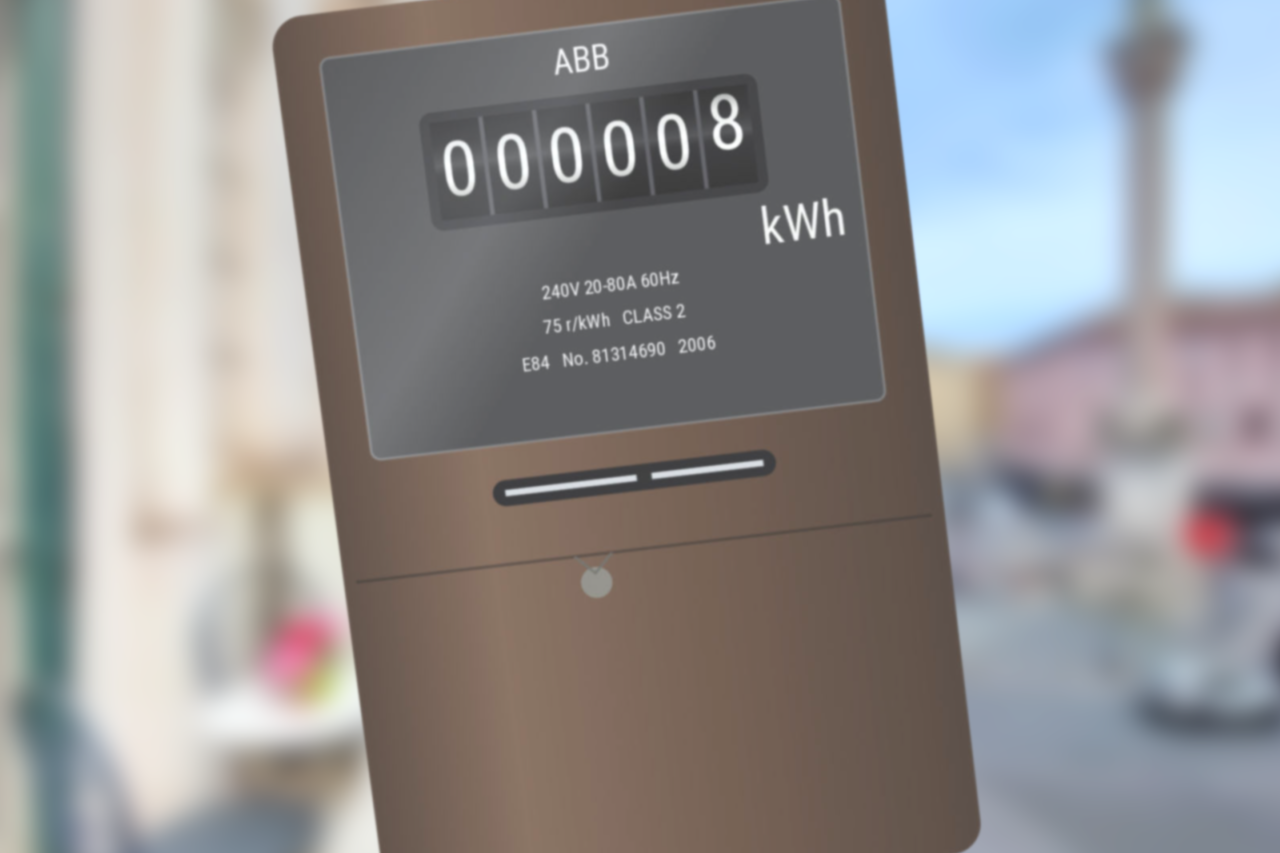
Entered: 8; kWh
